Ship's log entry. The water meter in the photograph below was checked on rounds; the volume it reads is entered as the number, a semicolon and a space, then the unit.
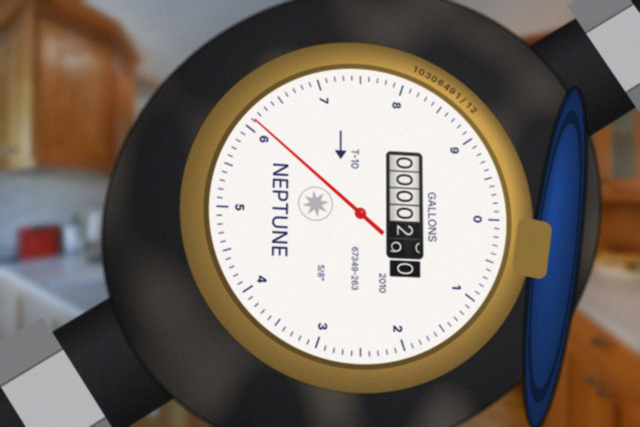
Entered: 286.1; gal
